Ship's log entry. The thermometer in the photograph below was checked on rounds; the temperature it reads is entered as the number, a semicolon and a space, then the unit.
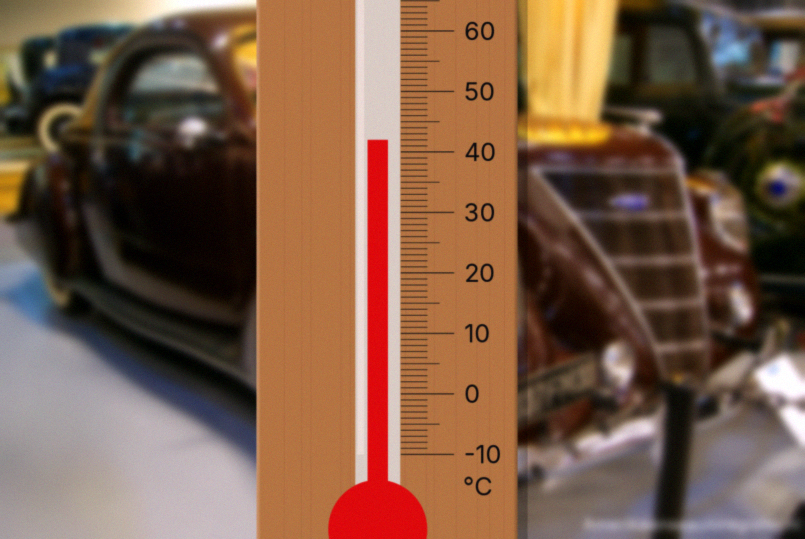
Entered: 42; °C
